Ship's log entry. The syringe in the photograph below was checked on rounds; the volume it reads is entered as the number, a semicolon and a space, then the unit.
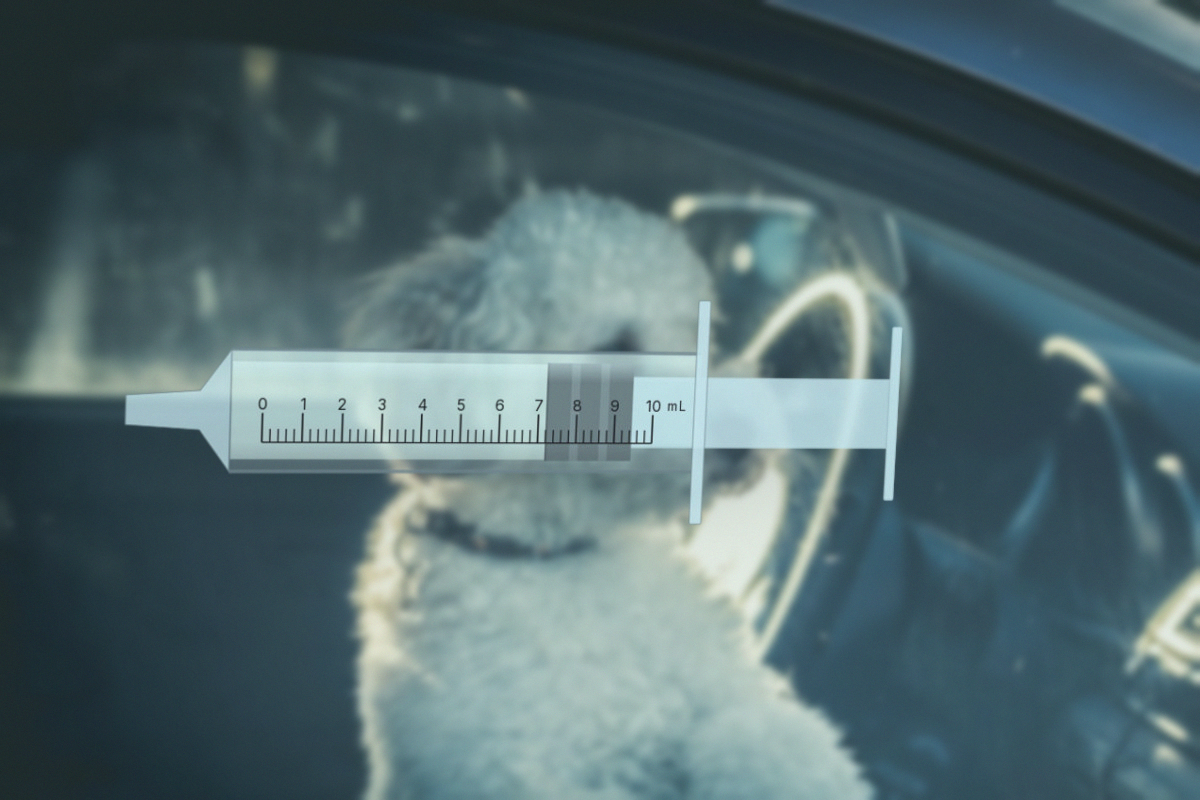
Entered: 7.2; mL
